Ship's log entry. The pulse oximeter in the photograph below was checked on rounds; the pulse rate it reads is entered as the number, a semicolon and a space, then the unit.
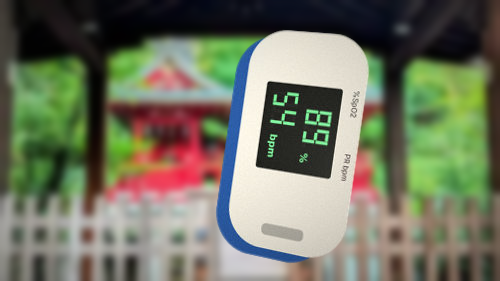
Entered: 54; bpm
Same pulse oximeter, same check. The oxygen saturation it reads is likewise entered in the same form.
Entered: 89; %
